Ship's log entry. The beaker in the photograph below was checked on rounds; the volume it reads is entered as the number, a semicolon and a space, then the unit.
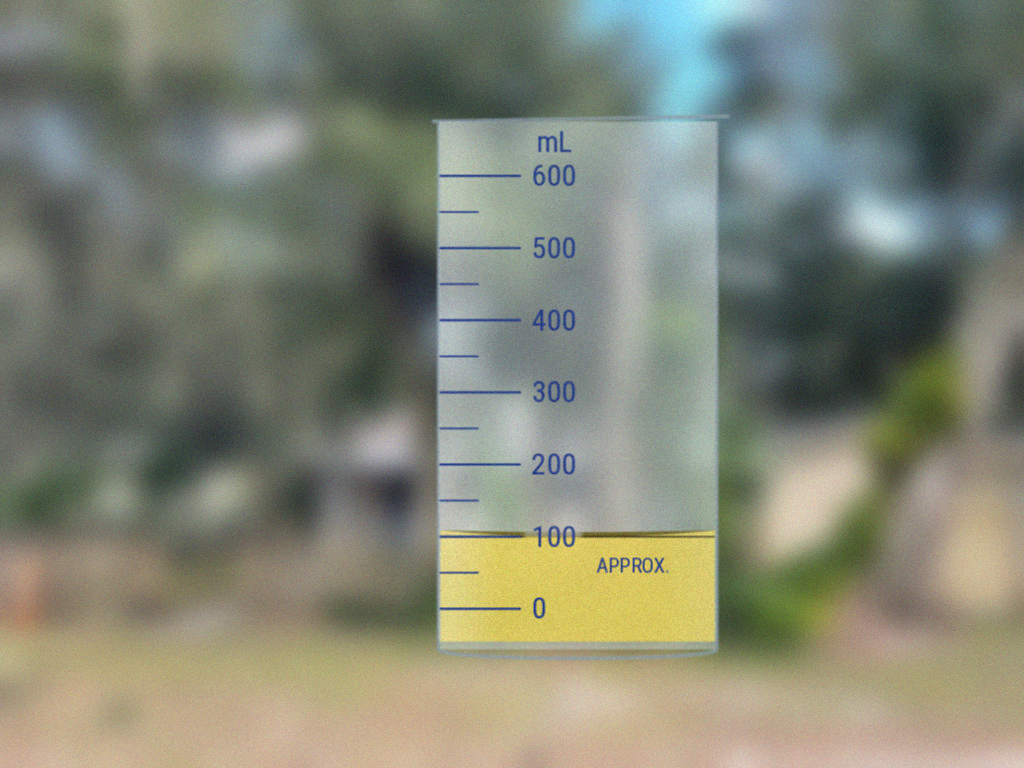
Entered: 100; mL
